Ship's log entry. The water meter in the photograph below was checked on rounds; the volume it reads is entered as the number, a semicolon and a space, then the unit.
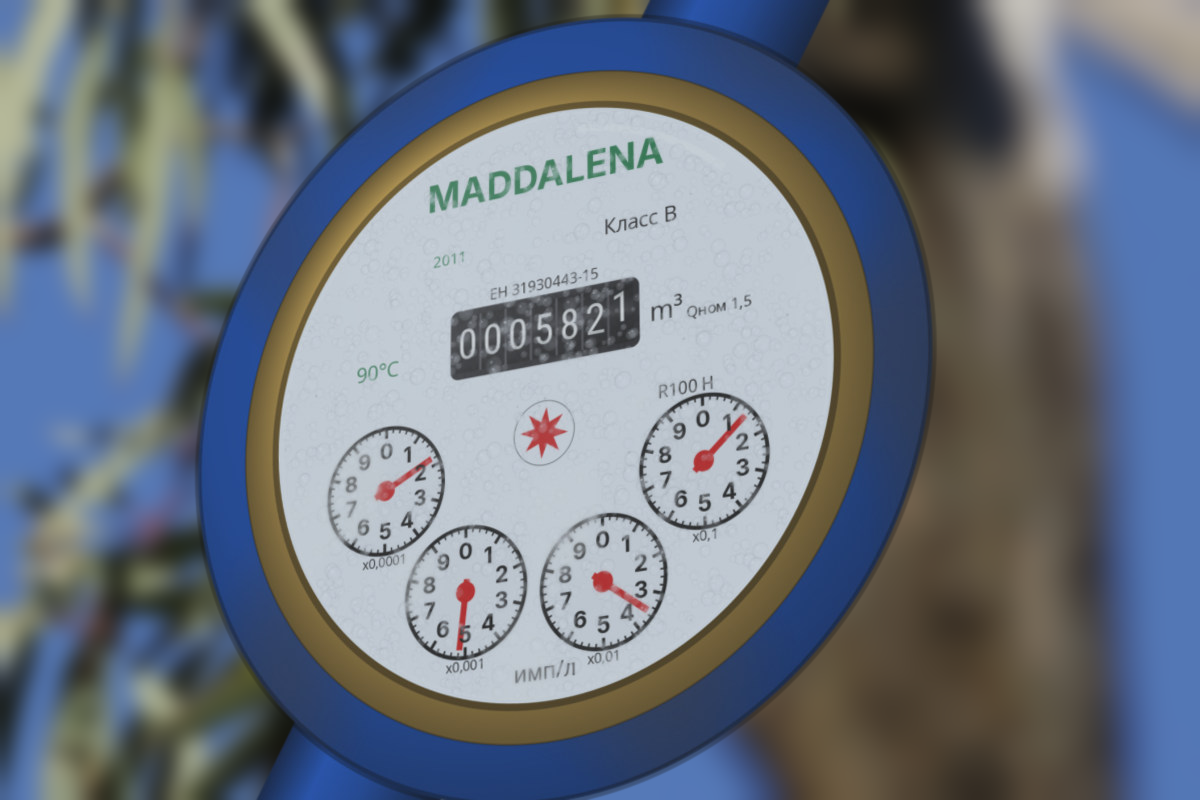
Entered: 5821.1351; m³
